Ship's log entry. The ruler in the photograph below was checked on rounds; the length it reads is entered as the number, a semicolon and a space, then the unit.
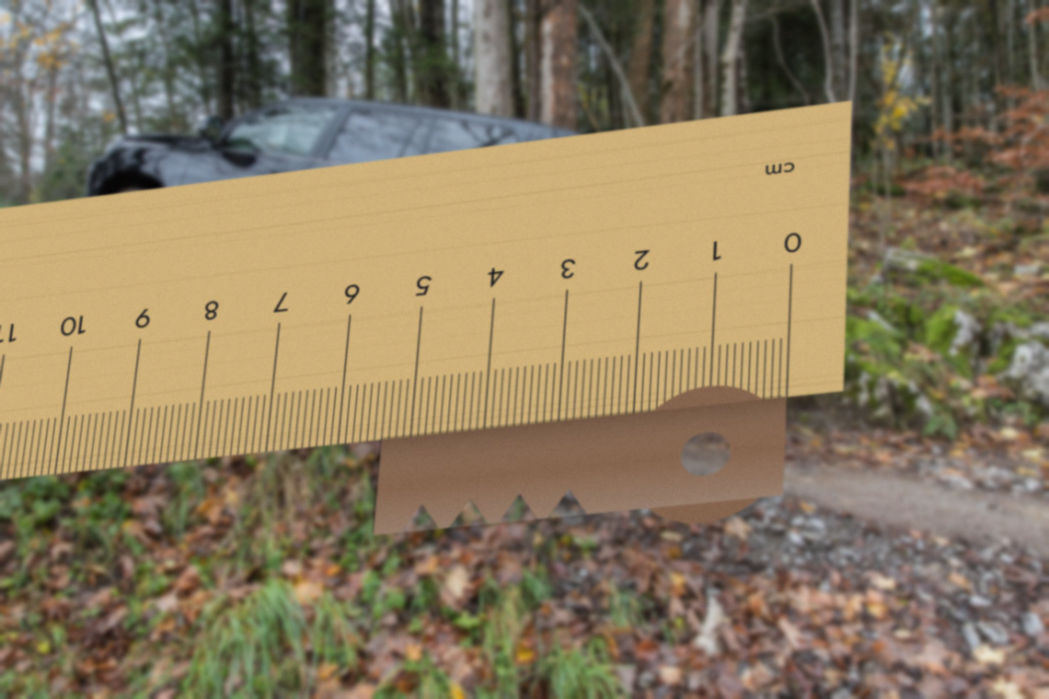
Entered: 5.4; cm
